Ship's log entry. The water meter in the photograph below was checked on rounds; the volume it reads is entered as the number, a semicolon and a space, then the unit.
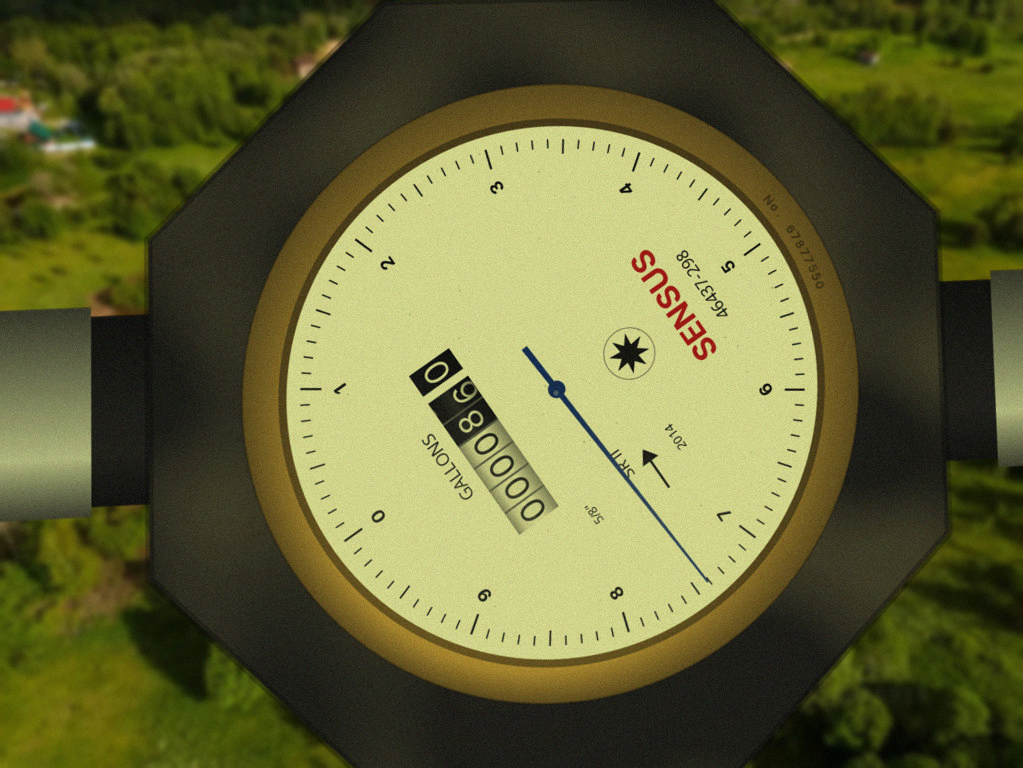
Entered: 857.4; gal
